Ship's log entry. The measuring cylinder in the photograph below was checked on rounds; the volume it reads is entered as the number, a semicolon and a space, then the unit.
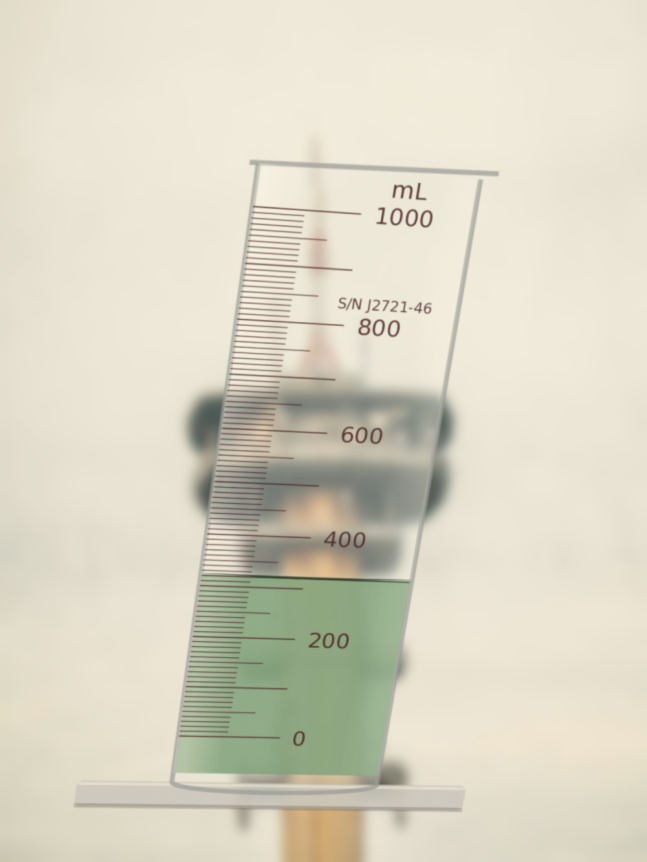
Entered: 320; mL
